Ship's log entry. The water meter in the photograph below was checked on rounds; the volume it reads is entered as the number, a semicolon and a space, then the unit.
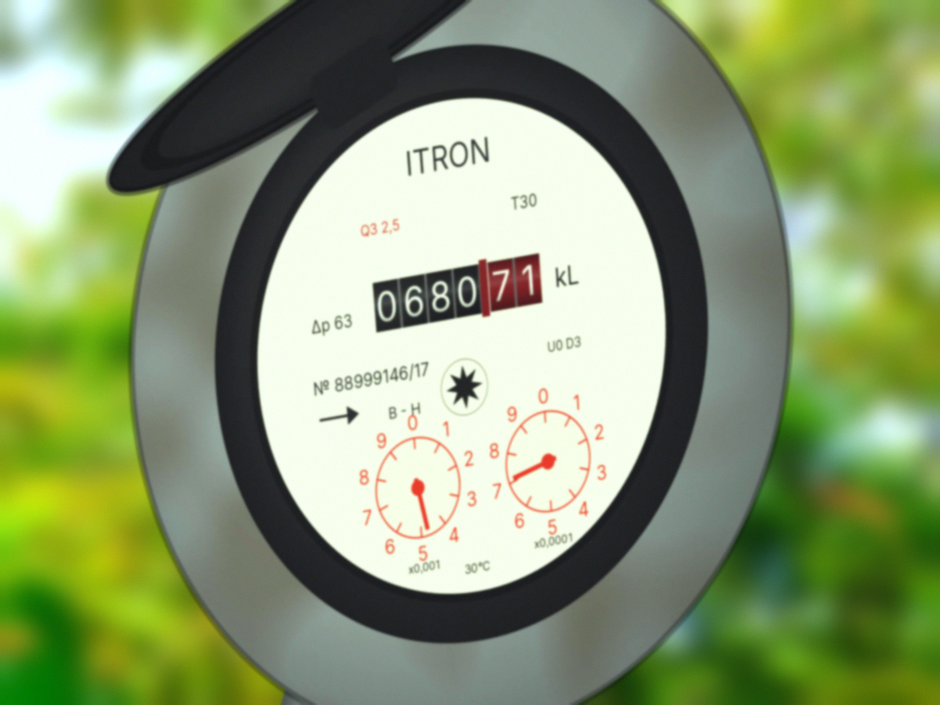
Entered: 680.7147; kL
